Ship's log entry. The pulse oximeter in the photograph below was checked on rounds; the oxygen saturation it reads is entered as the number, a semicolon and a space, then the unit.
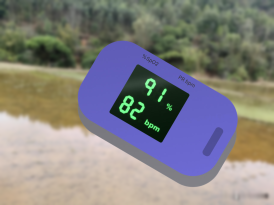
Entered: 91; %
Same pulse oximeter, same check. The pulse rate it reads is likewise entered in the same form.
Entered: 82; bpm
